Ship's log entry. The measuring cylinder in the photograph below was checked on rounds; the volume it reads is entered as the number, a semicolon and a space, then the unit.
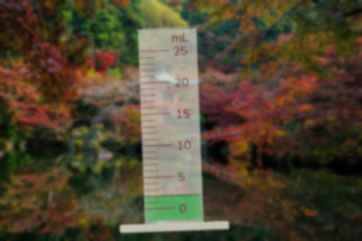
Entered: 2; mL
